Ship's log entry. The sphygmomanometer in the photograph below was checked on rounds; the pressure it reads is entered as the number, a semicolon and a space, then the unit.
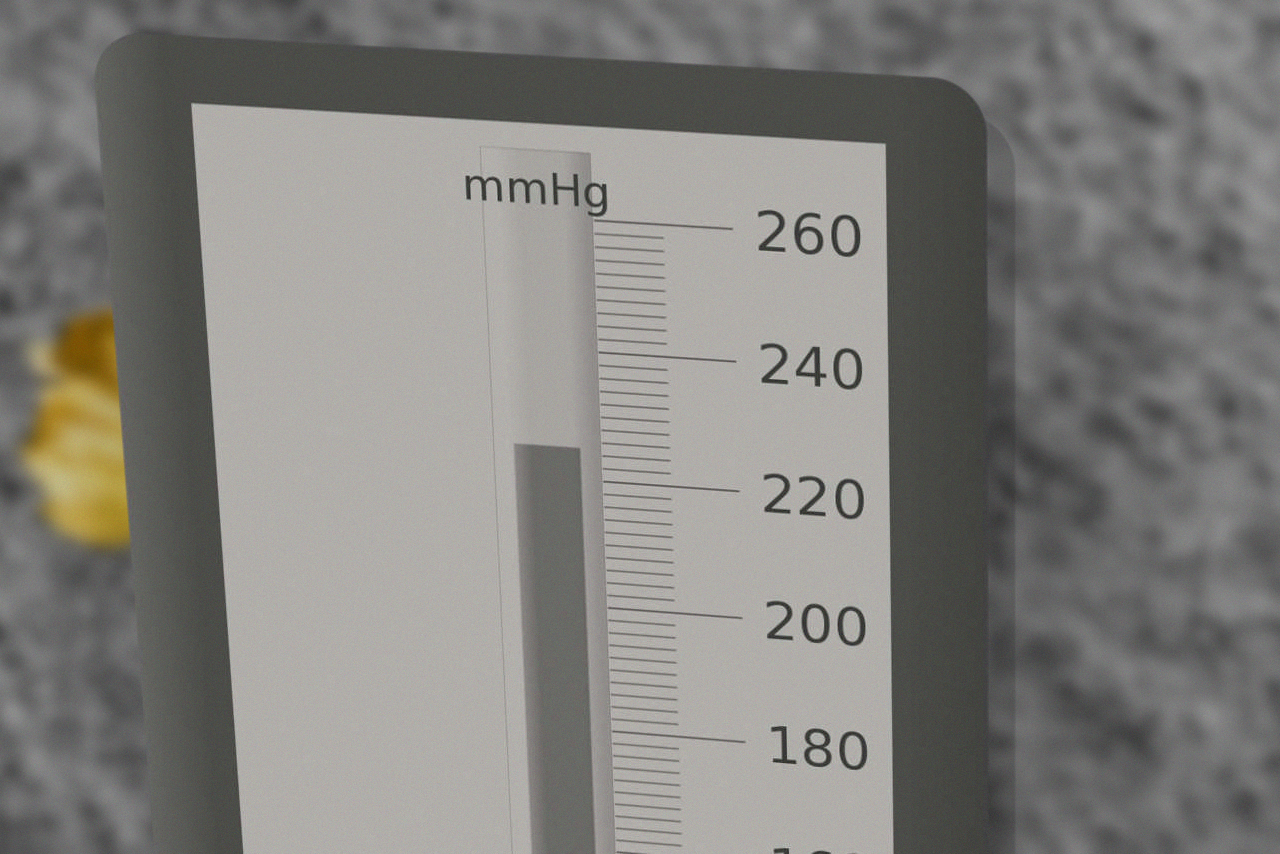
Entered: 225; mmHg
